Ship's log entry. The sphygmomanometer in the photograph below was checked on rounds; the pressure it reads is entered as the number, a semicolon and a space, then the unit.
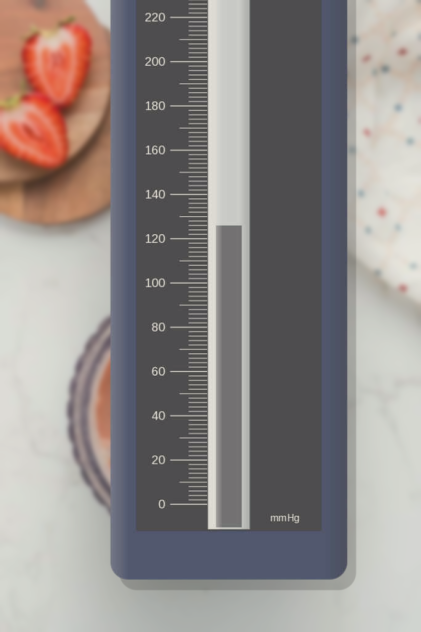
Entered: 126; mmHg
